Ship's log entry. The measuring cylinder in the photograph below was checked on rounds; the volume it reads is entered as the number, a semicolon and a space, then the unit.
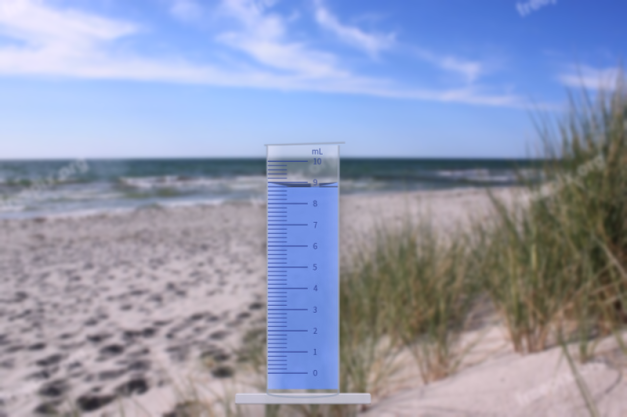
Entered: 8.8; mL
